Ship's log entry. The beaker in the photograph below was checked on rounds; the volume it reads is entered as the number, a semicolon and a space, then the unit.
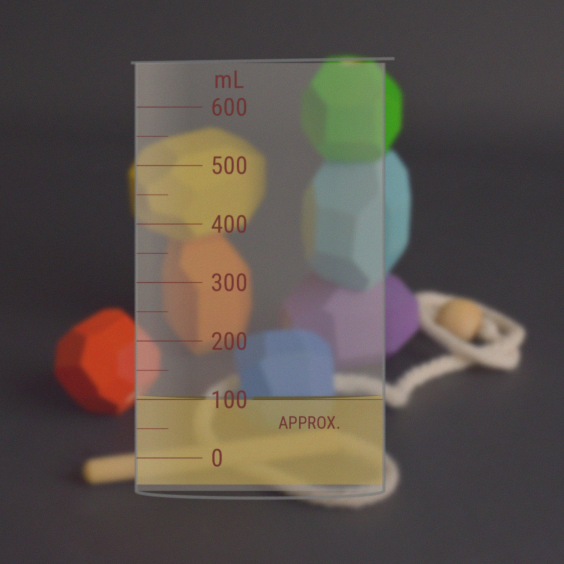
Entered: 100; mL
